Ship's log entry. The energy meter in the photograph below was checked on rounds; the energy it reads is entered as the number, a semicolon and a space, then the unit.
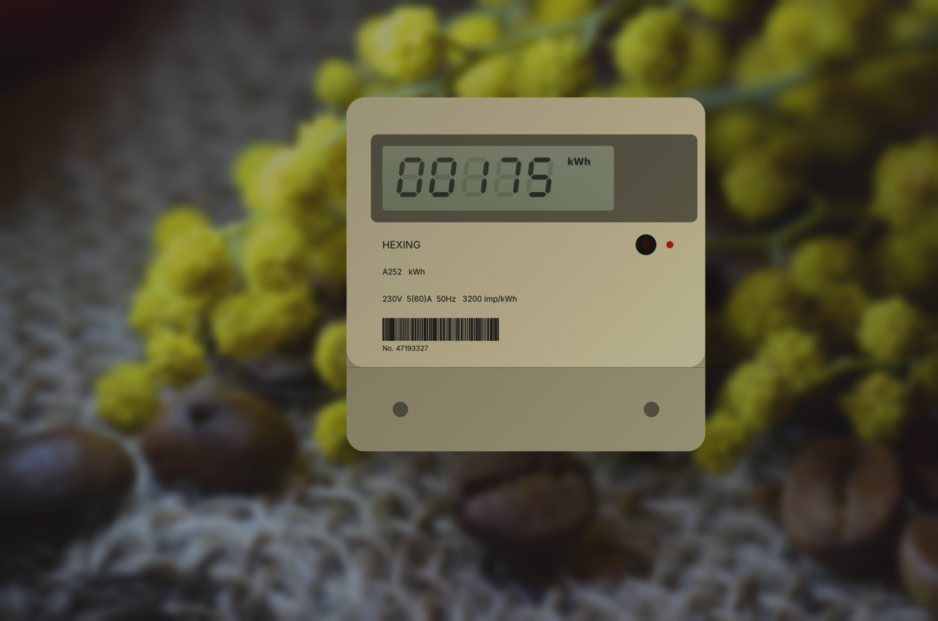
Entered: 175; kWh
